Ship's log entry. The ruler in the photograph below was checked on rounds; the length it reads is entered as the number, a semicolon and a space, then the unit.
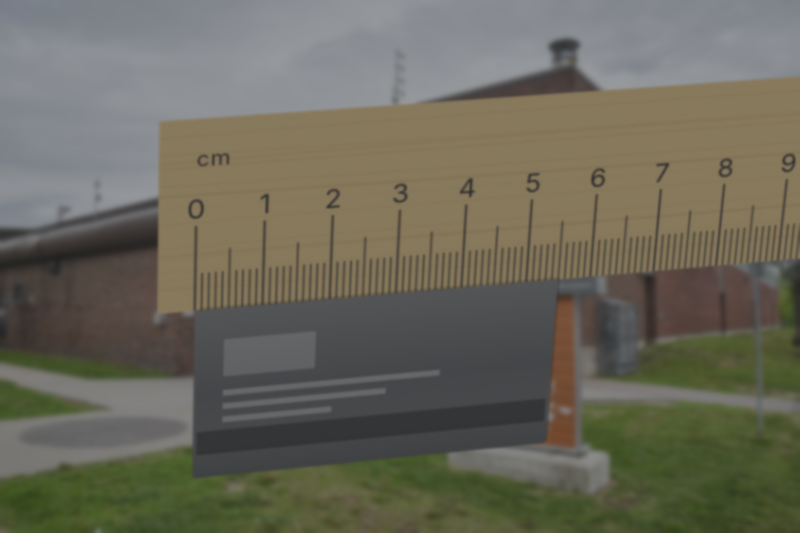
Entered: 5.5; cm
